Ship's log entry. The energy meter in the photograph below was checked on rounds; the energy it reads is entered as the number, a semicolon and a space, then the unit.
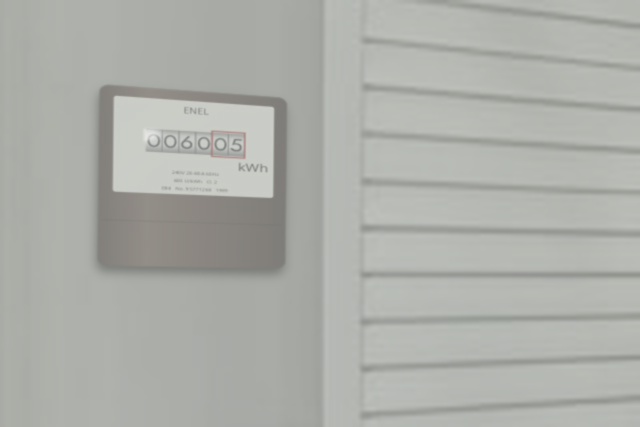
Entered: 60.05; kWh
